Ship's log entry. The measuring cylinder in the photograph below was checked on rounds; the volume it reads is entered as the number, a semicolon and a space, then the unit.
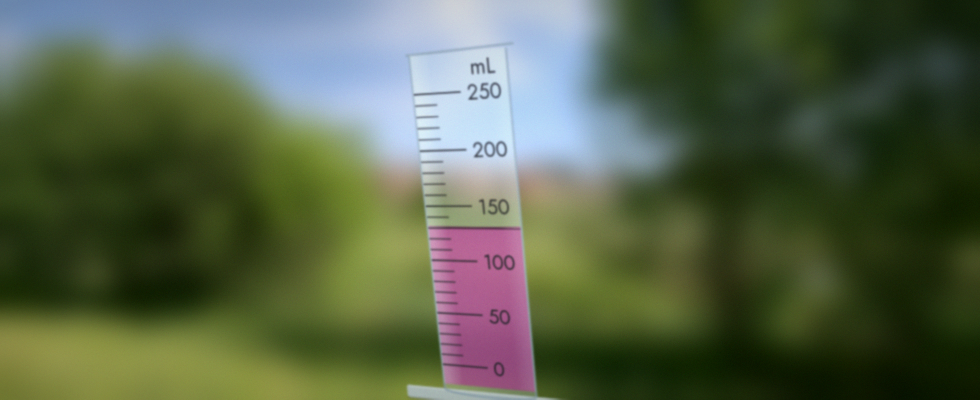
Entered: 130; mL
